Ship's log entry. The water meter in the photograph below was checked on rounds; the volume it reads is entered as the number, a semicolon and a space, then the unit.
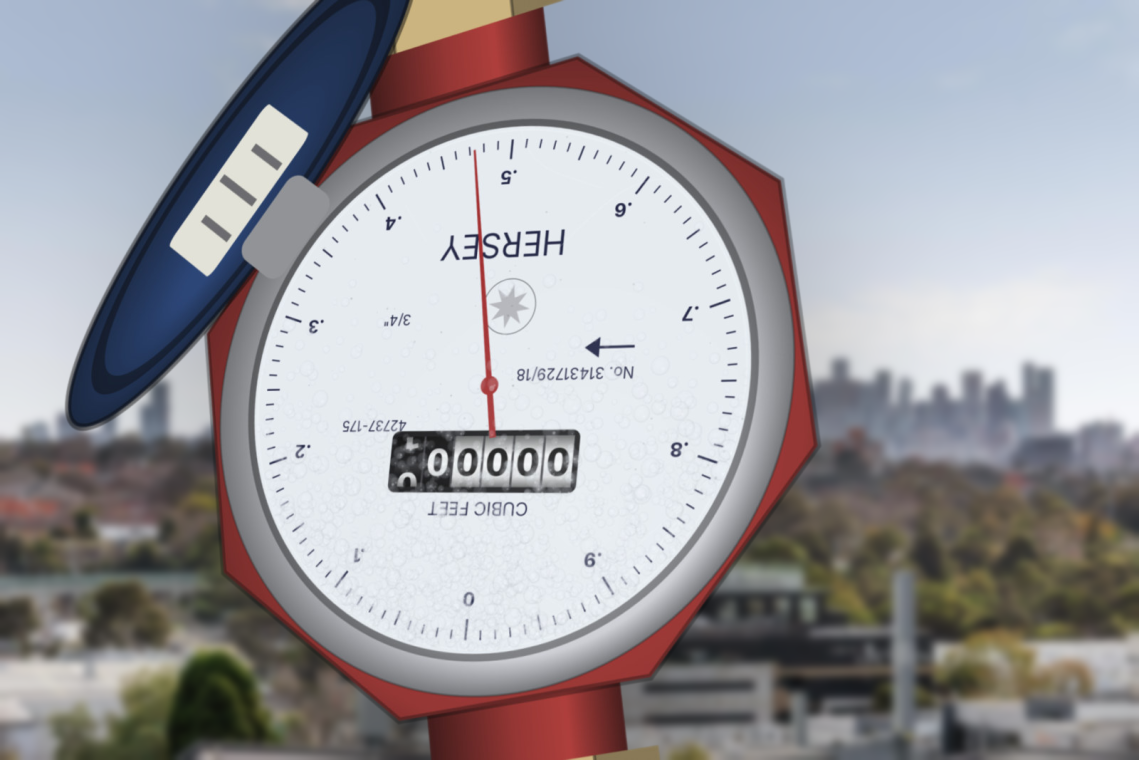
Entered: 0.47; ft³
